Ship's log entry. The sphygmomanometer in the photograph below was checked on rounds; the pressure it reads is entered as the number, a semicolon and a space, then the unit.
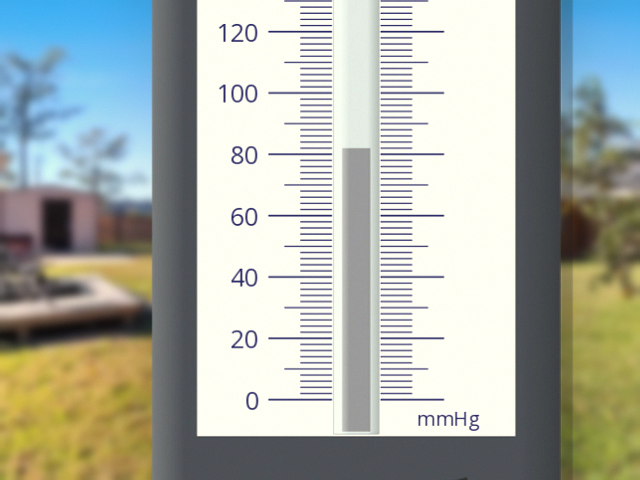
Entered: 82; mmHg
